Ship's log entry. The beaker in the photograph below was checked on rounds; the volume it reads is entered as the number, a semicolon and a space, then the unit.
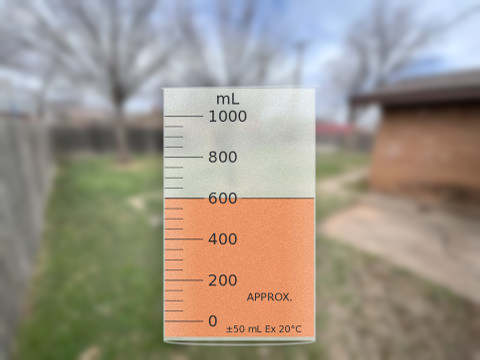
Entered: 600; mL
